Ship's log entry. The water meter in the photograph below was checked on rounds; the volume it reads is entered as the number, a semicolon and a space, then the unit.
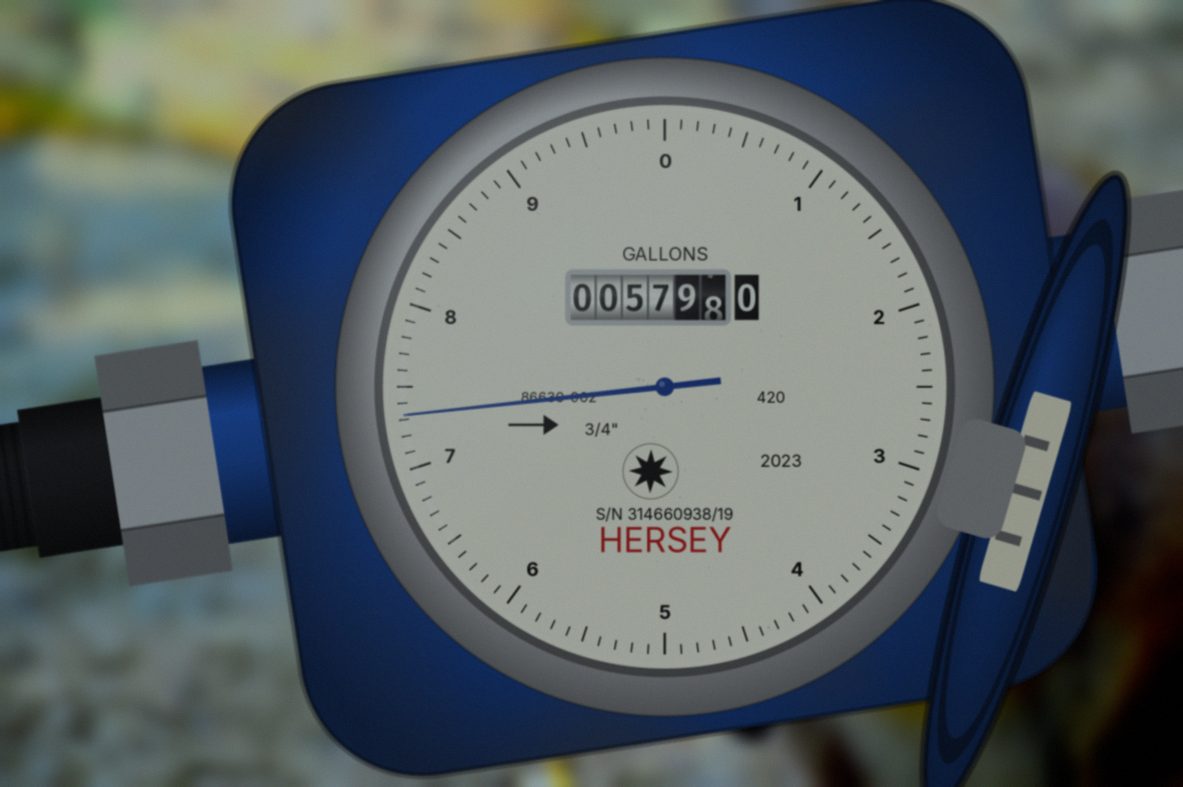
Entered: 57977.3; gal
